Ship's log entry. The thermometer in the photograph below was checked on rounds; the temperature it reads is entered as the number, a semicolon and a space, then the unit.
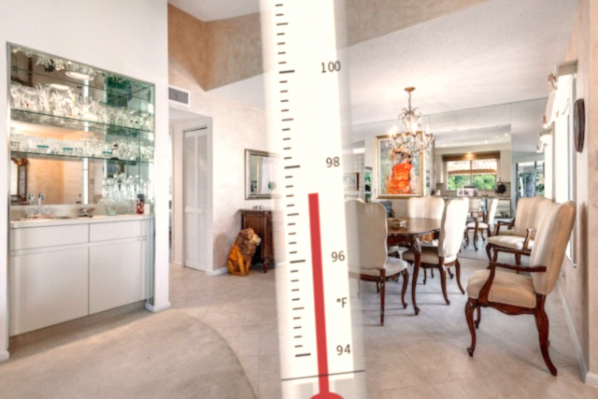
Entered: 97.4; °F
